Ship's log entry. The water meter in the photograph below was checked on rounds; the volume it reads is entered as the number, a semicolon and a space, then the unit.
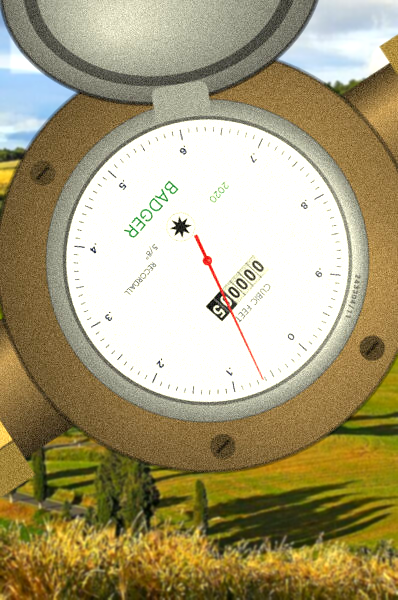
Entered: 5.06; ft³
